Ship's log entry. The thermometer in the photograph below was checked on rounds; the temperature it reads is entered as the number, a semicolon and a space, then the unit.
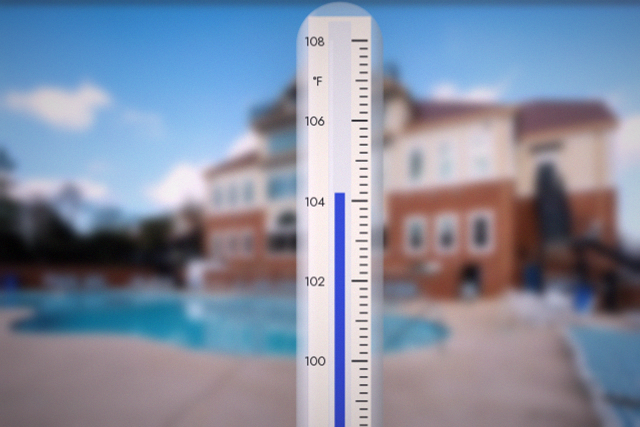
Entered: 104.2; °F
